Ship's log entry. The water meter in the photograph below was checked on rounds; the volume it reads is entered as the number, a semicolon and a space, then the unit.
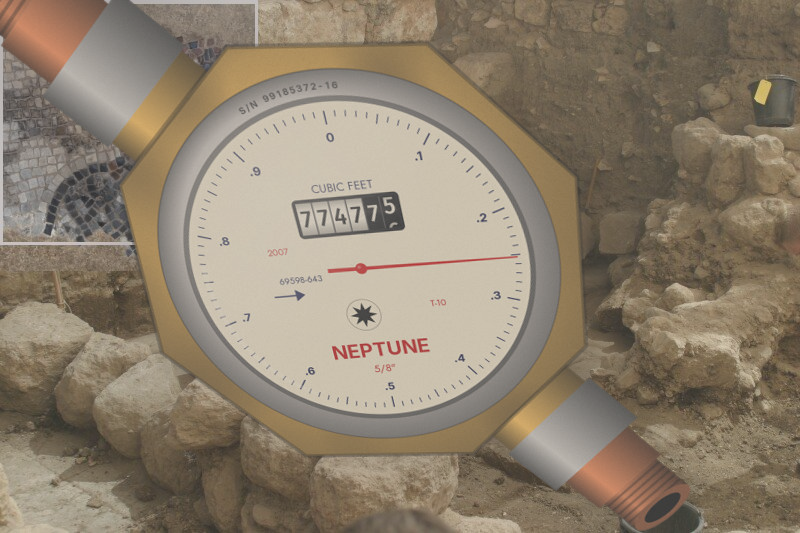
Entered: 774775.25; ft³
